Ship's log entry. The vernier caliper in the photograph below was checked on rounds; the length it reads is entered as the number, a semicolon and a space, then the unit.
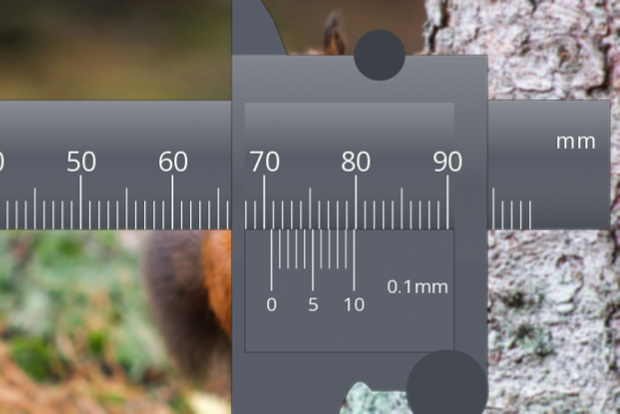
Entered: 70.8; mm
